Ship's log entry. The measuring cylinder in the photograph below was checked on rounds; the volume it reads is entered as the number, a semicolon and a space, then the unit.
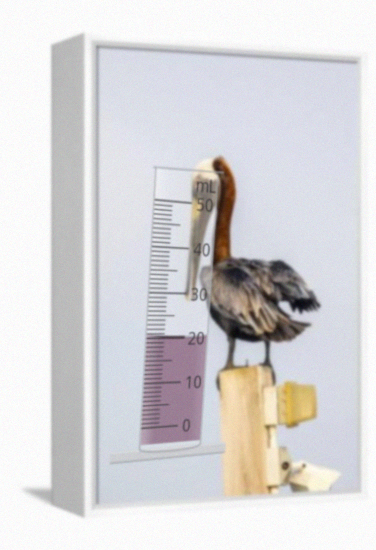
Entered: 20; mL
